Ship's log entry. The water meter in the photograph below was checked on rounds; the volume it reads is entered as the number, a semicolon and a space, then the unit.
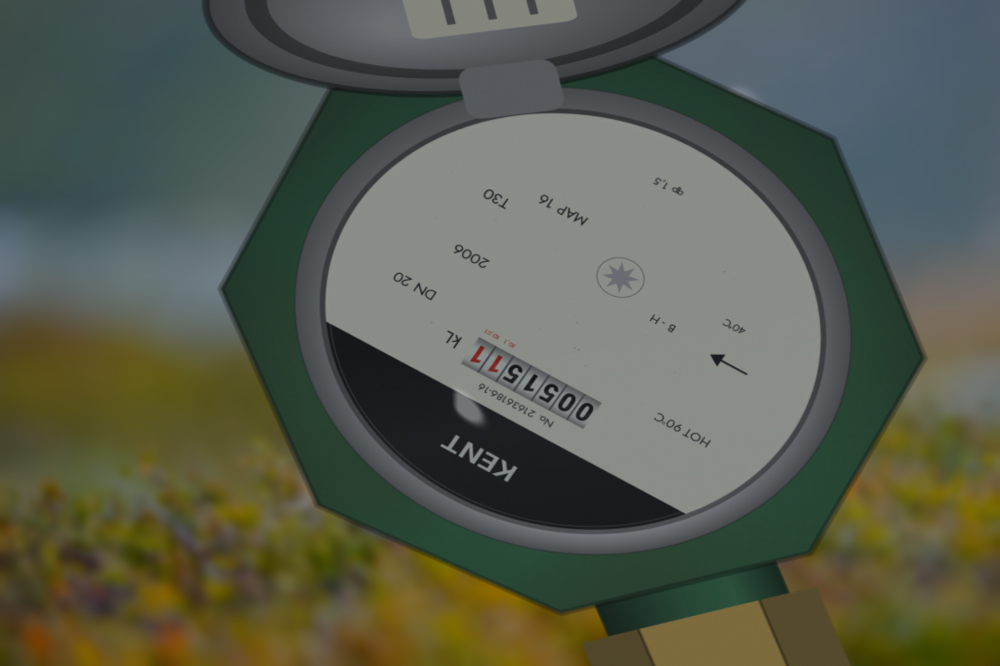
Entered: 515.11; kL
